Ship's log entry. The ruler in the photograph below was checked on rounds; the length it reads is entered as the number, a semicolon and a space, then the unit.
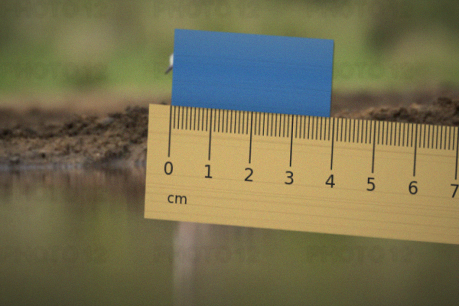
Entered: 3.9; cm
